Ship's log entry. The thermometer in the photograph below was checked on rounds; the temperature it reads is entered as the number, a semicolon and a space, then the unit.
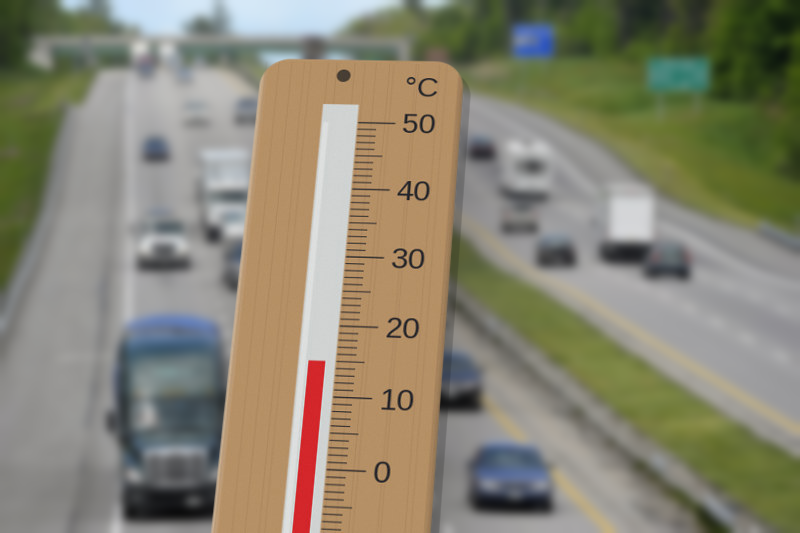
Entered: 15; °C
